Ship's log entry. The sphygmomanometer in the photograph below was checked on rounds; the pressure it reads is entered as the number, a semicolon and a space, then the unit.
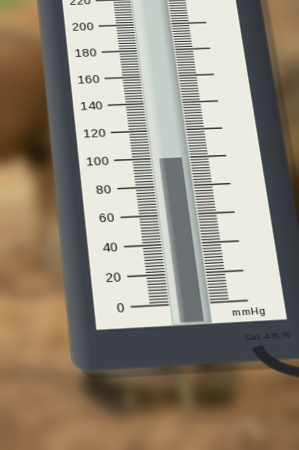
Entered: 100; mmHg
